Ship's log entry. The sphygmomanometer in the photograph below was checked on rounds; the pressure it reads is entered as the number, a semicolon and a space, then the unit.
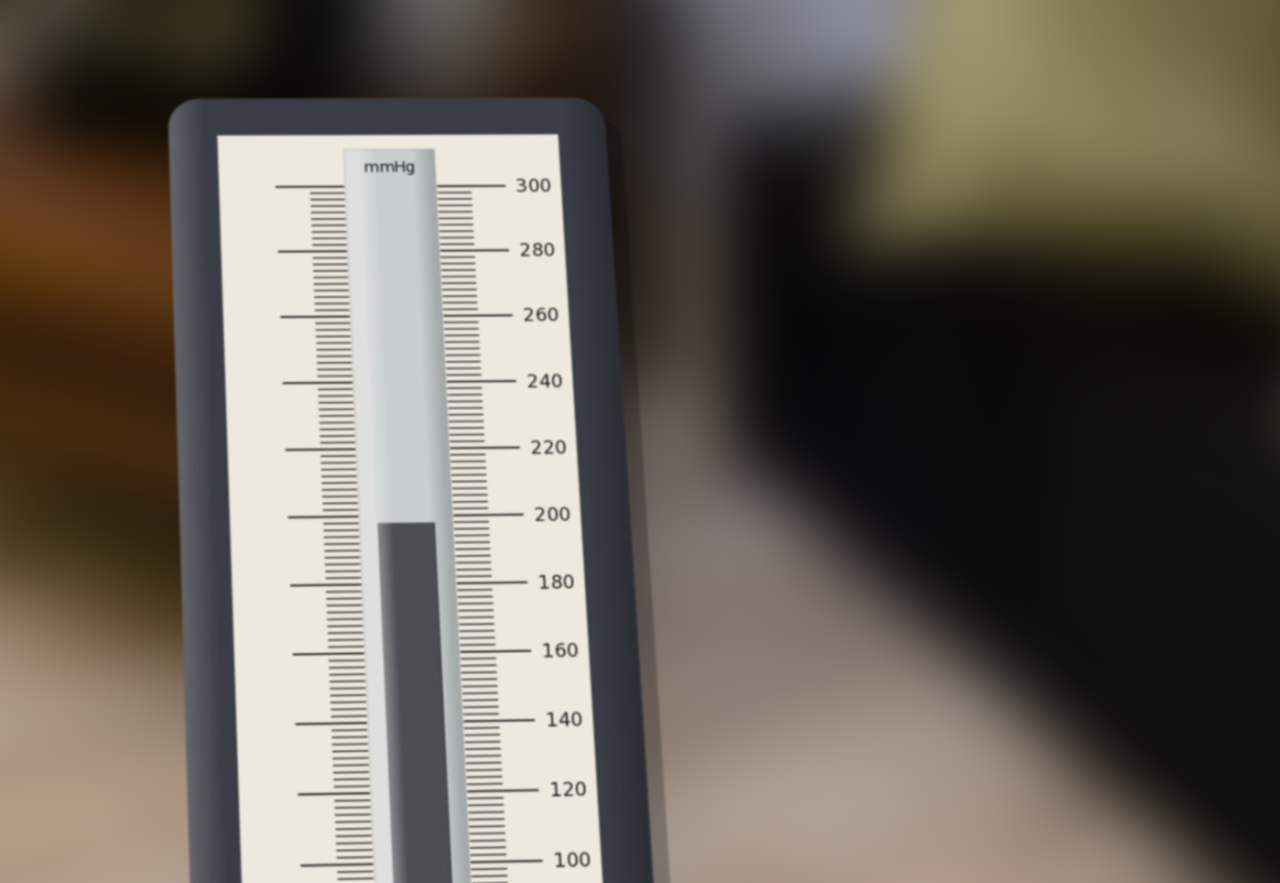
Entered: 198; mmHg
